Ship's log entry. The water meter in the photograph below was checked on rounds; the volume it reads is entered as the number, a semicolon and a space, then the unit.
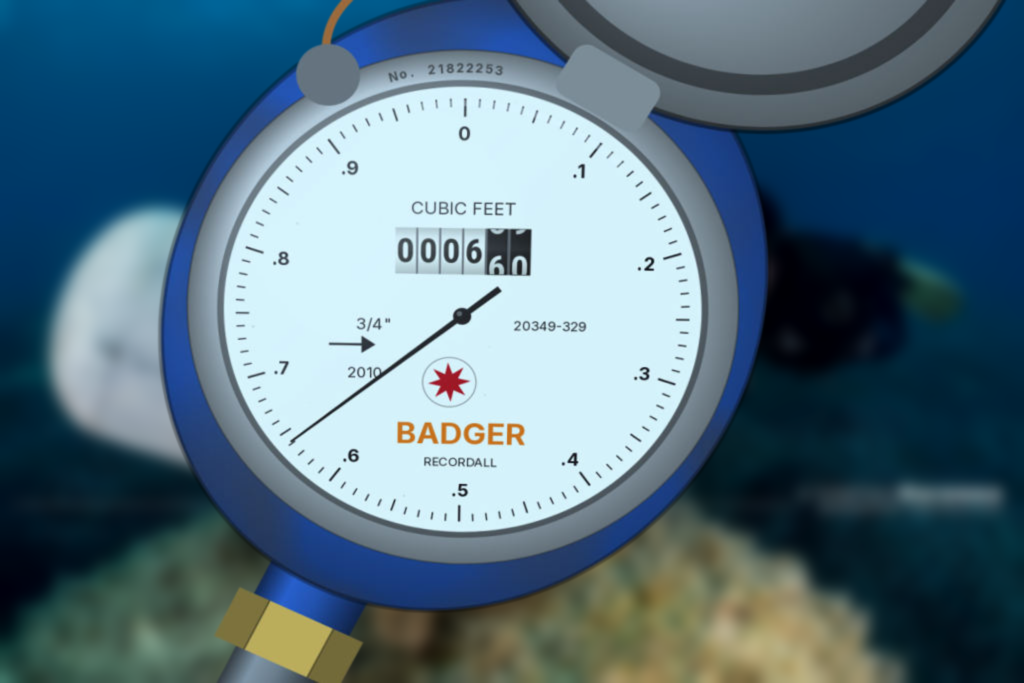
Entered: 659.64; ft³
